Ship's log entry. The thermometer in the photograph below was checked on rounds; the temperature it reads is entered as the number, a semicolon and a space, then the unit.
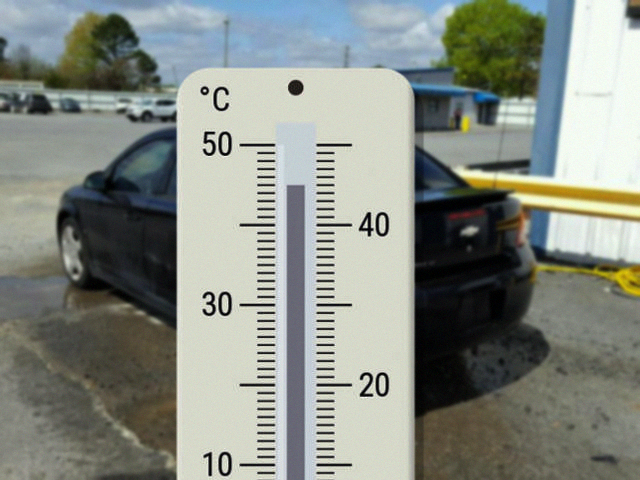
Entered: 45; °C
